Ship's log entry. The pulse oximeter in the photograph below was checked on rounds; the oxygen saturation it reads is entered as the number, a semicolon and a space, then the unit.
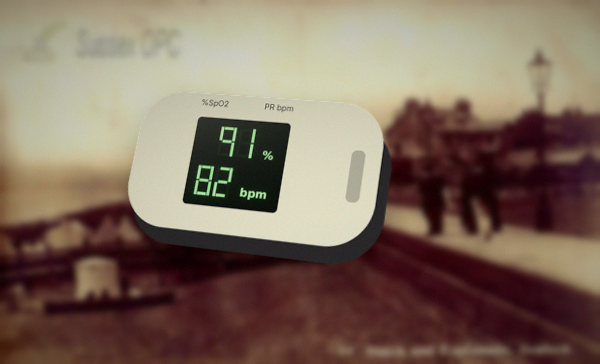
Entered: 91; %
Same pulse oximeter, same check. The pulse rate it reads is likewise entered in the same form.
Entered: 82; bpm
